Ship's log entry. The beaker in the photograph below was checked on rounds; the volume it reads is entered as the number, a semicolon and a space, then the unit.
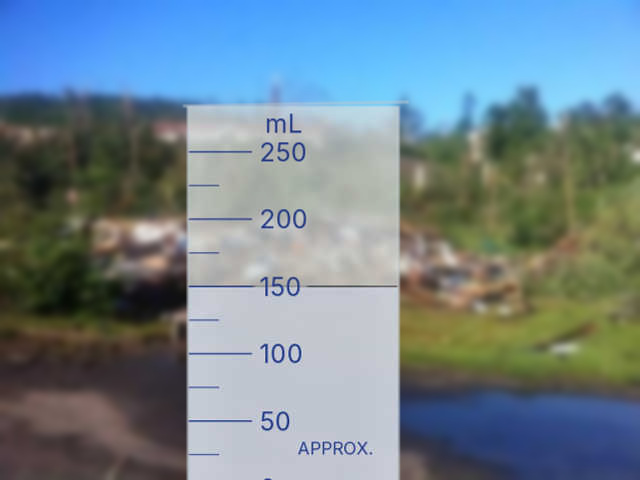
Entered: 150; mL
